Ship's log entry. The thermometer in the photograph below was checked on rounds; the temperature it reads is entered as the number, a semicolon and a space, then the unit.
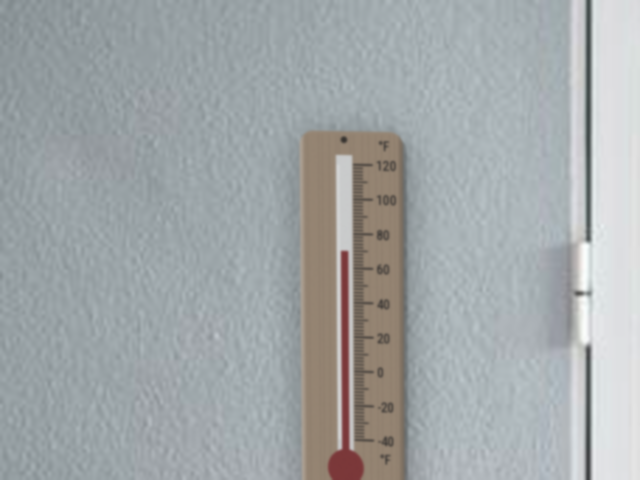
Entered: 70; °F
